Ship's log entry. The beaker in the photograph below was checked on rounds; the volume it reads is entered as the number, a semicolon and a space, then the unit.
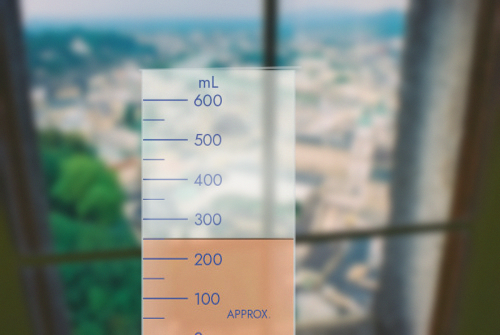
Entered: 250; mL
